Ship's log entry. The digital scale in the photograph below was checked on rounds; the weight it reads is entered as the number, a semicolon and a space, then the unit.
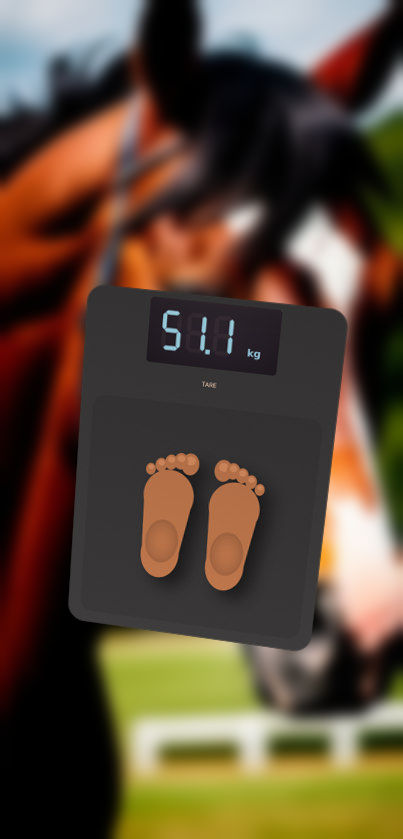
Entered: 51.1; kg
